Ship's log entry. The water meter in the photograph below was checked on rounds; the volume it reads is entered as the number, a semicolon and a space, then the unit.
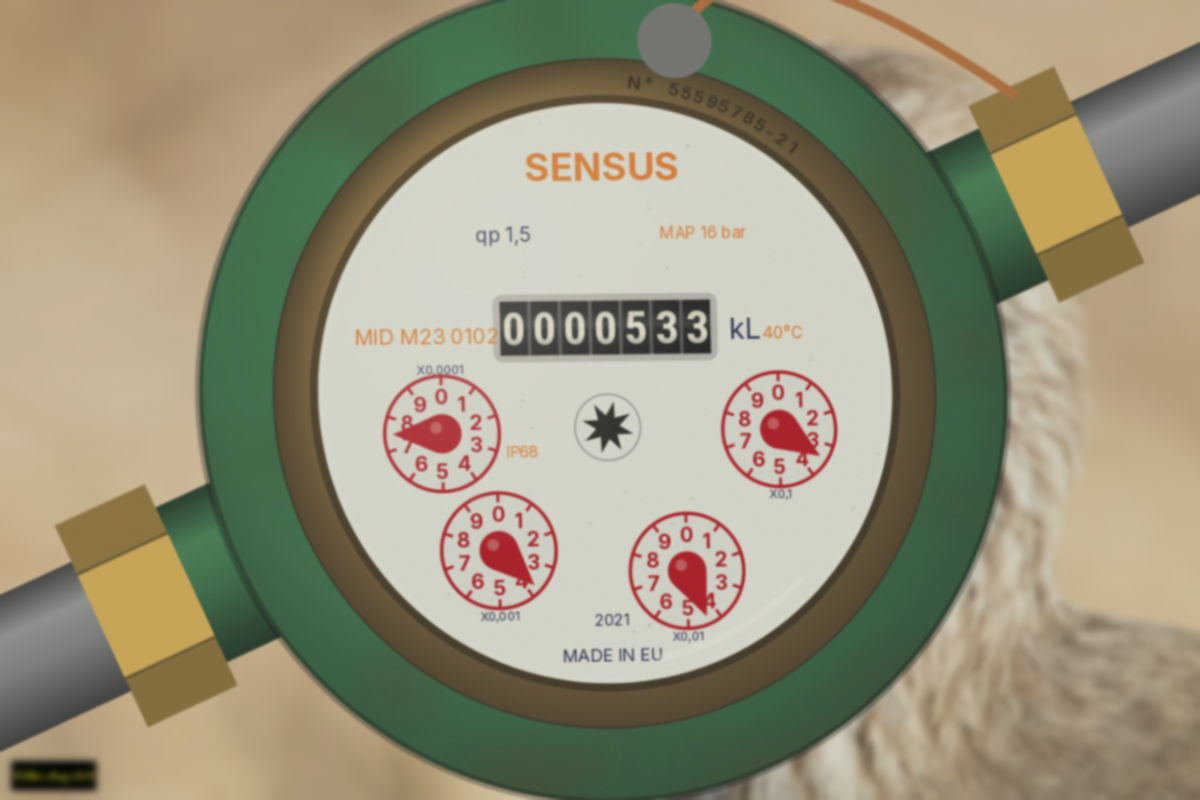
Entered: 533.3437; kL
